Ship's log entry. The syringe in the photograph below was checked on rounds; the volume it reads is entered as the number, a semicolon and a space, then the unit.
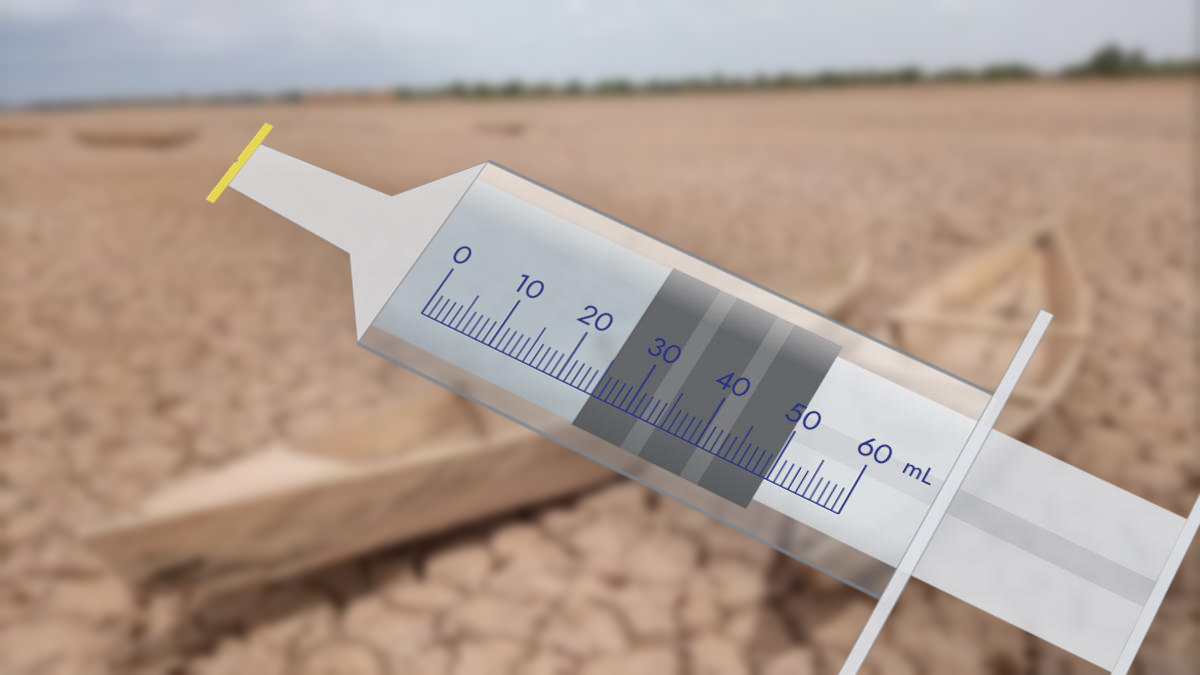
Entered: 25; mL
